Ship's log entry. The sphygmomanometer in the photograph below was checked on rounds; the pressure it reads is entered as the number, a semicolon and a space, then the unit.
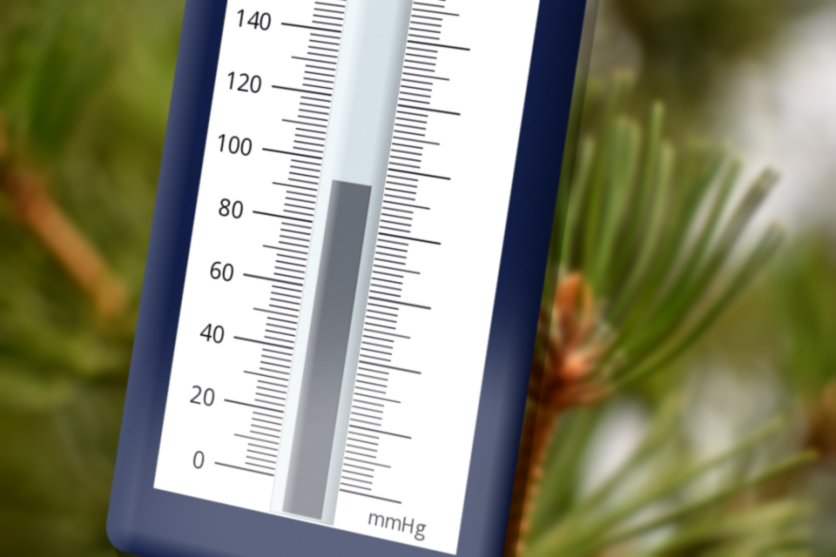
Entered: 94; mmHg
